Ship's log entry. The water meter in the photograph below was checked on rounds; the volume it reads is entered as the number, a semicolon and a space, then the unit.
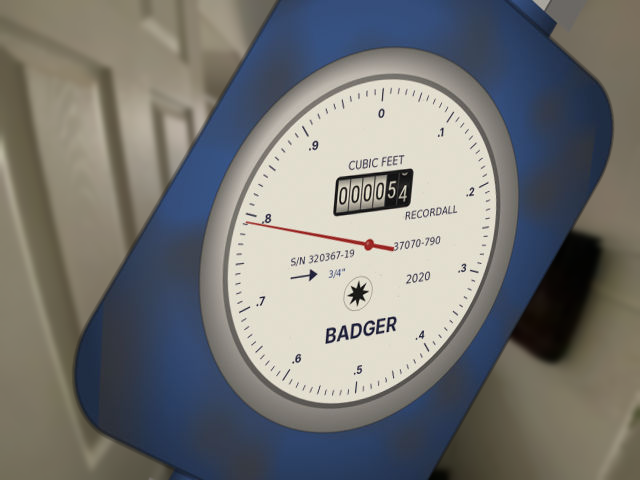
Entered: 53.79; ft³
